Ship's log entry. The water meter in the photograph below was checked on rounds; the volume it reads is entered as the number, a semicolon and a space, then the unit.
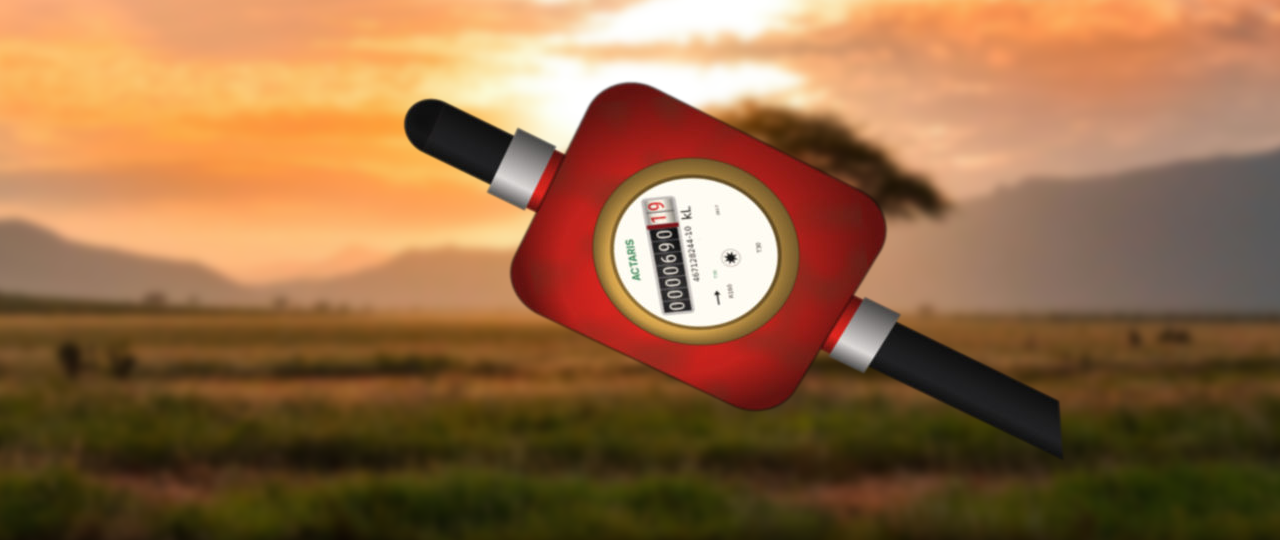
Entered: 690.19; kL
